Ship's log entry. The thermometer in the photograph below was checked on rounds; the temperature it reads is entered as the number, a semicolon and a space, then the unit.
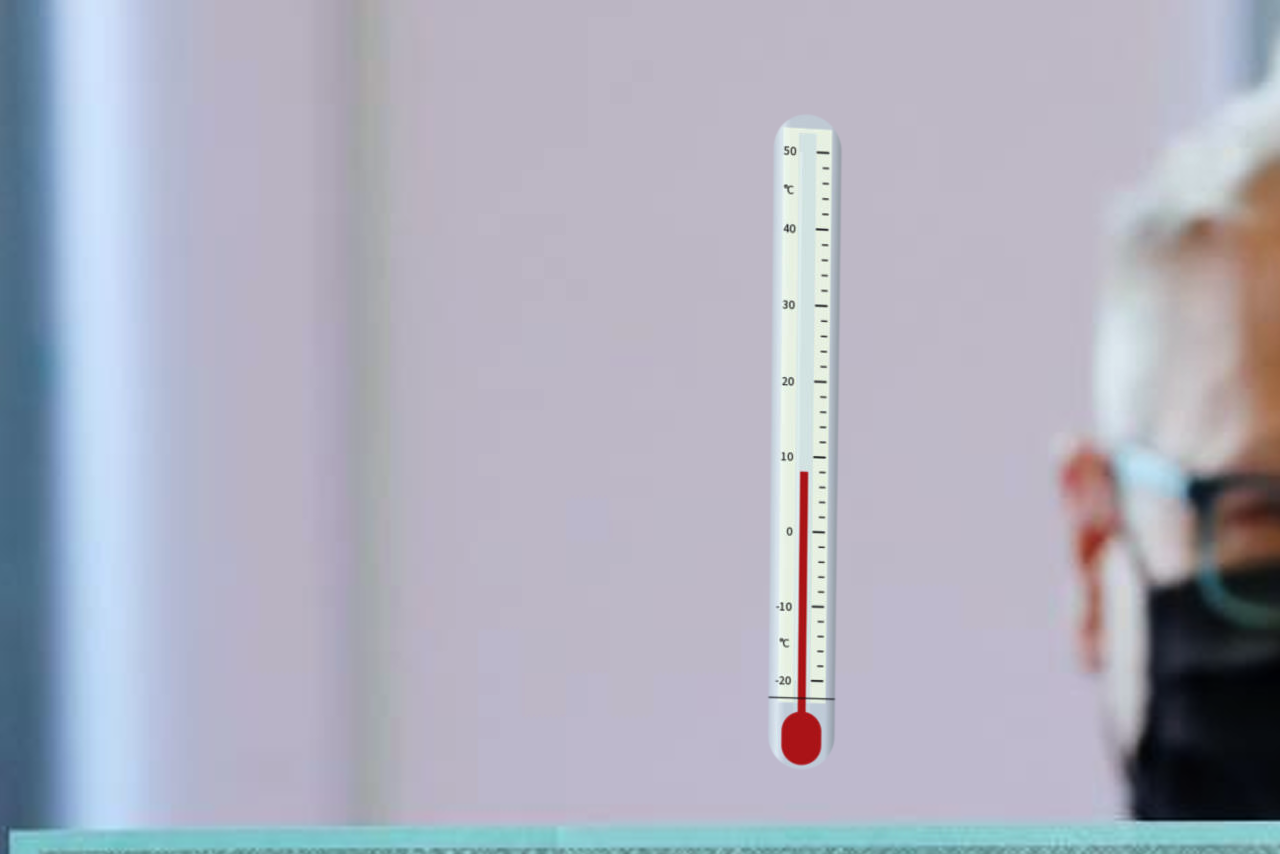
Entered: 8; °C
